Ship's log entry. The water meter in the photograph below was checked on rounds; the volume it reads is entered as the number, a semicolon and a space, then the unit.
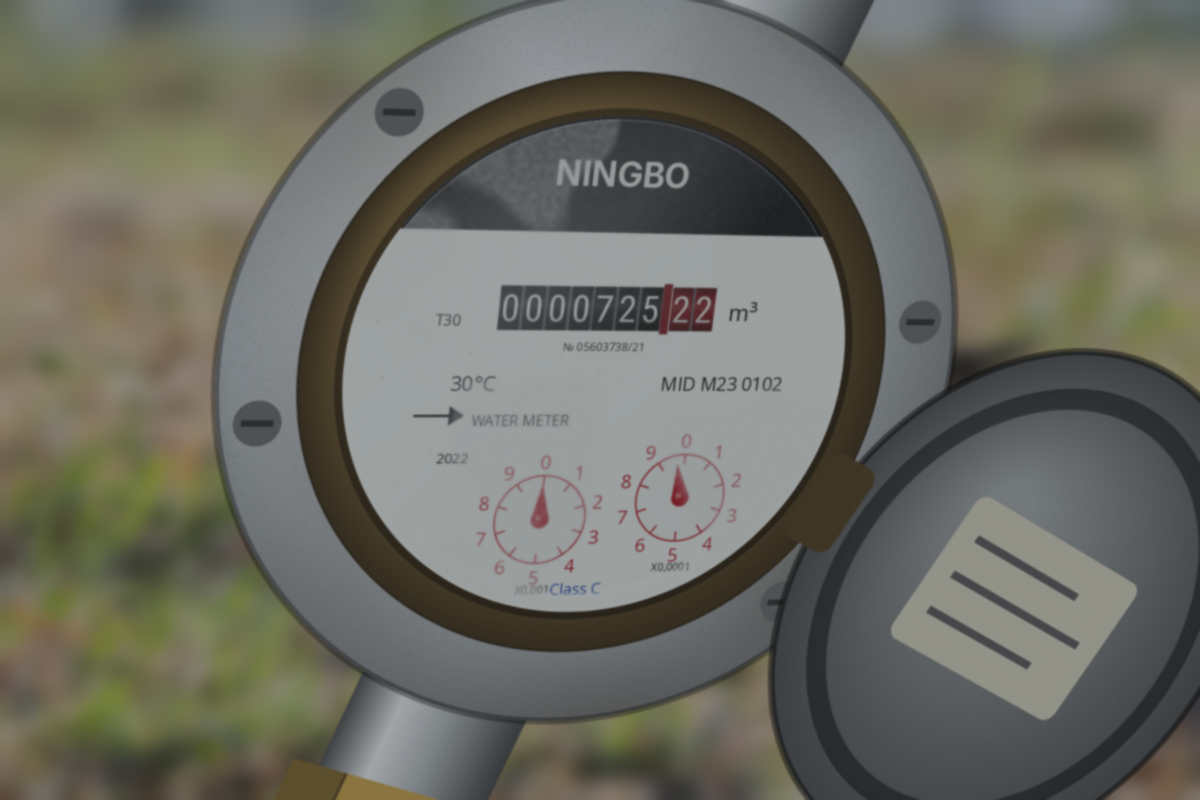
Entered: 725.2199; m³
